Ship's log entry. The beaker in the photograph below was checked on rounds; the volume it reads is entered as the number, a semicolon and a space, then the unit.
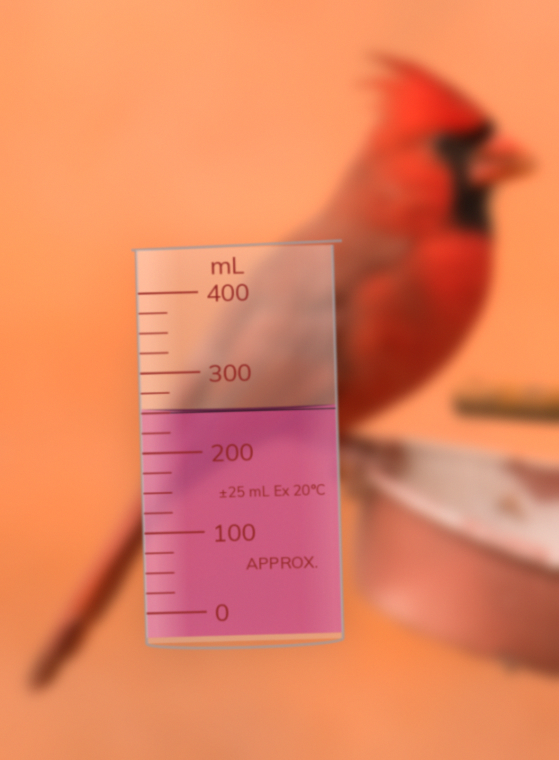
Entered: 250; mL
